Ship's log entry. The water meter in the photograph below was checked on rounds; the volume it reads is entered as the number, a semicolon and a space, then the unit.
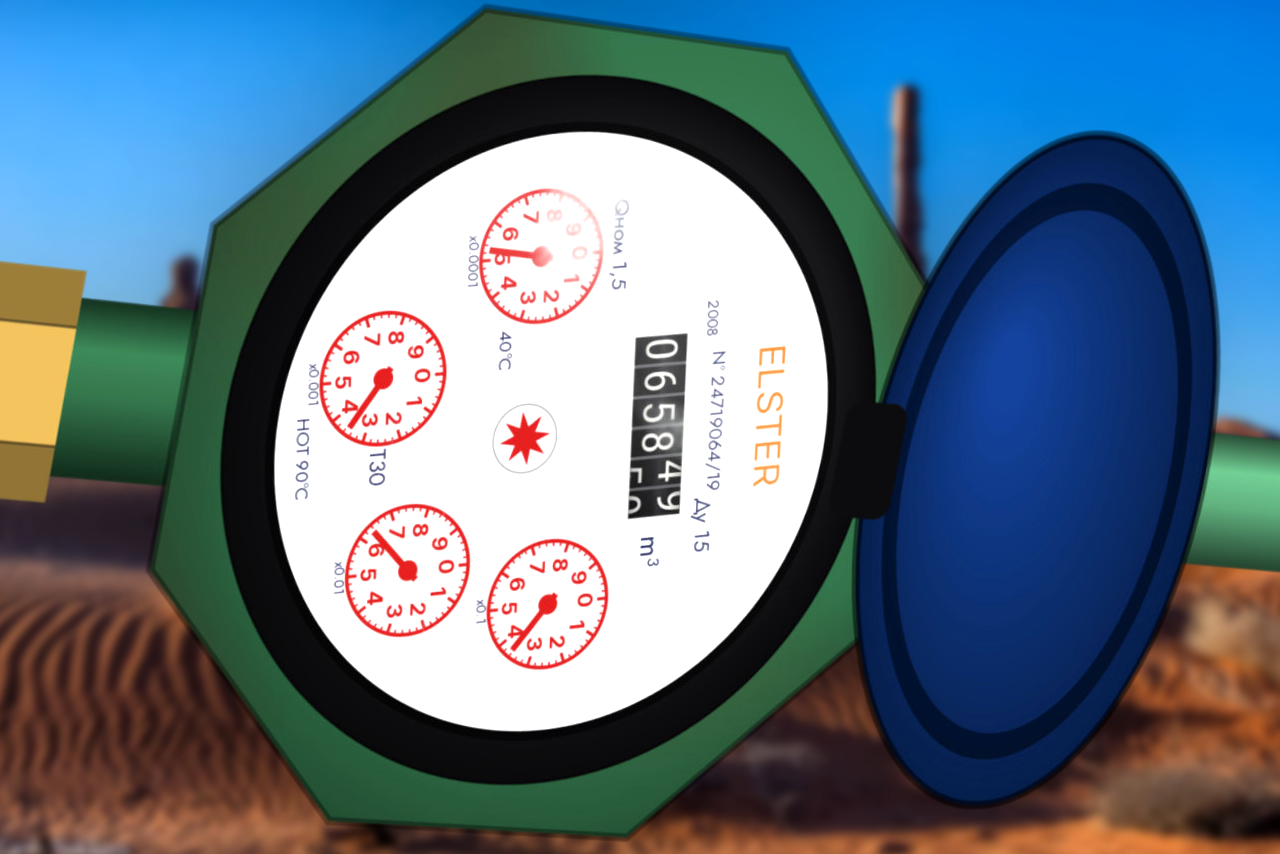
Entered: 65849.3635; m³
